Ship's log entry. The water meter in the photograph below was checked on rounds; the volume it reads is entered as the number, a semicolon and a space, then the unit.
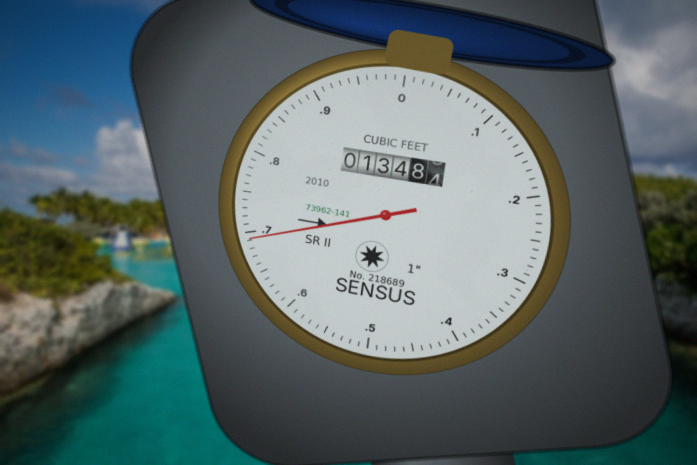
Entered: 13483.69; ft³
